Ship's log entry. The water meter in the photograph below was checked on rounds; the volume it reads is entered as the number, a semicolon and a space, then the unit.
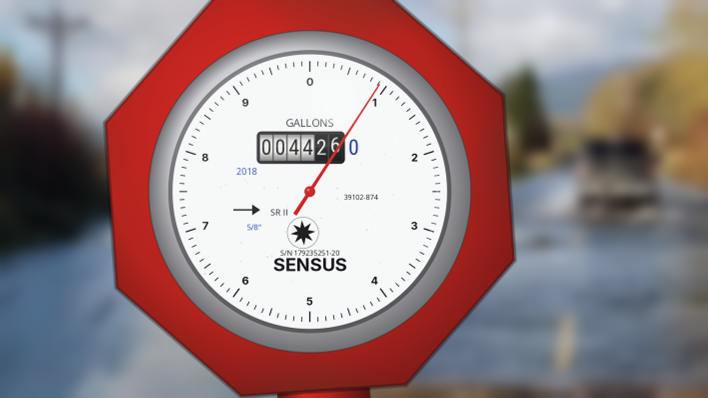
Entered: 44260.9; gal
